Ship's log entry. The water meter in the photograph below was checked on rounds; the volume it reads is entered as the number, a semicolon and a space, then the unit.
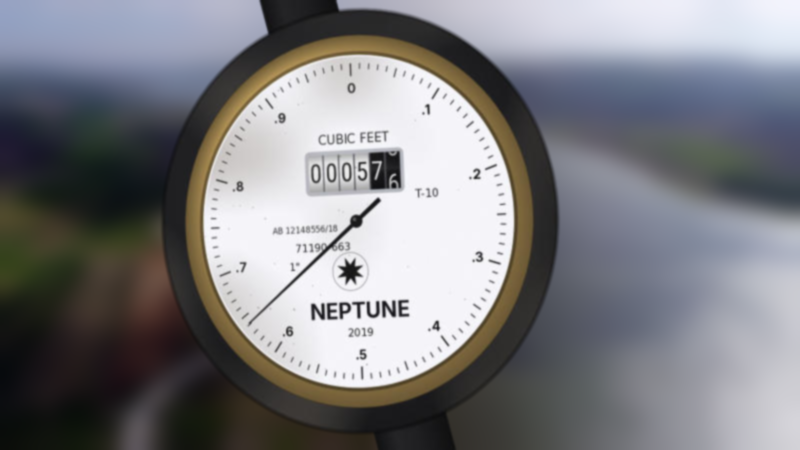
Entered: 575.64; ft³
